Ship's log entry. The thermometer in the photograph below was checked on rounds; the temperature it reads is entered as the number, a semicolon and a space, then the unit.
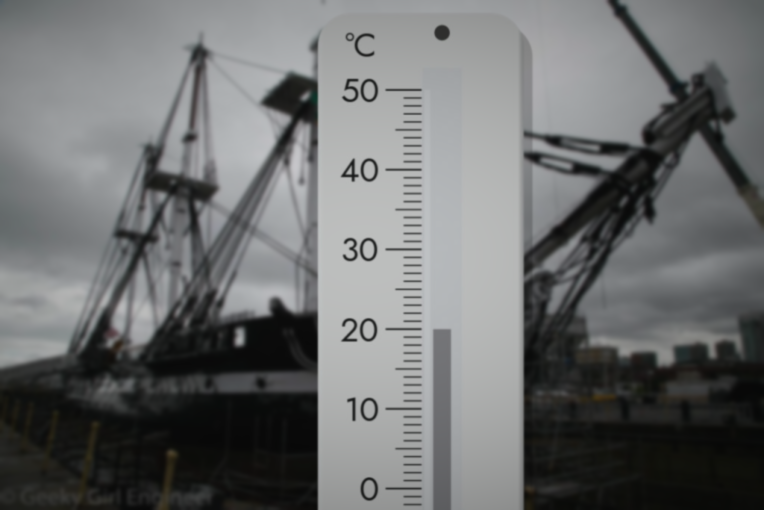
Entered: 20; °C
